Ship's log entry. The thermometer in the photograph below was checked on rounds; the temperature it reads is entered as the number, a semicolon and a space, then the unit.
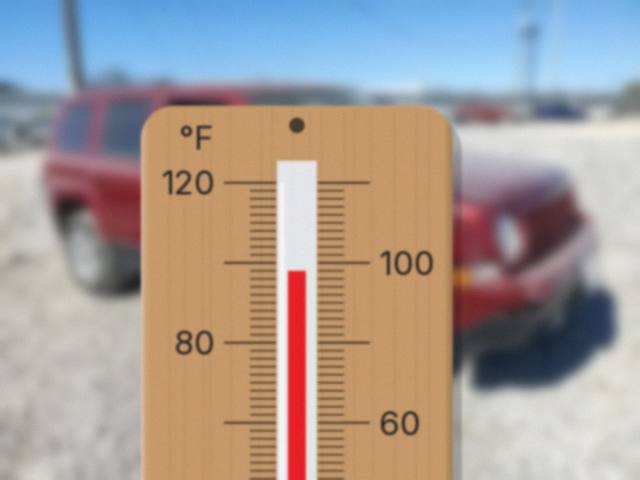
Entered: 98; °F
